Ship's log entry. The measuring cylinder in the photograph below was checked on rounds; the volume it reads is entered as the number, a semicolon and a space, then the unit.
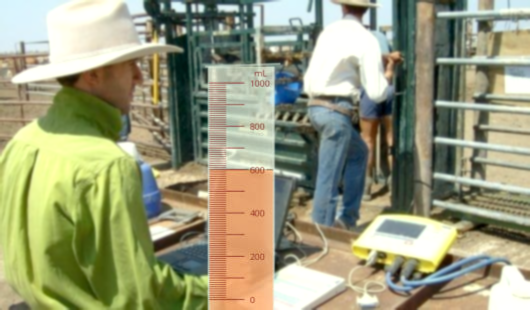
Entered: 600; mL
